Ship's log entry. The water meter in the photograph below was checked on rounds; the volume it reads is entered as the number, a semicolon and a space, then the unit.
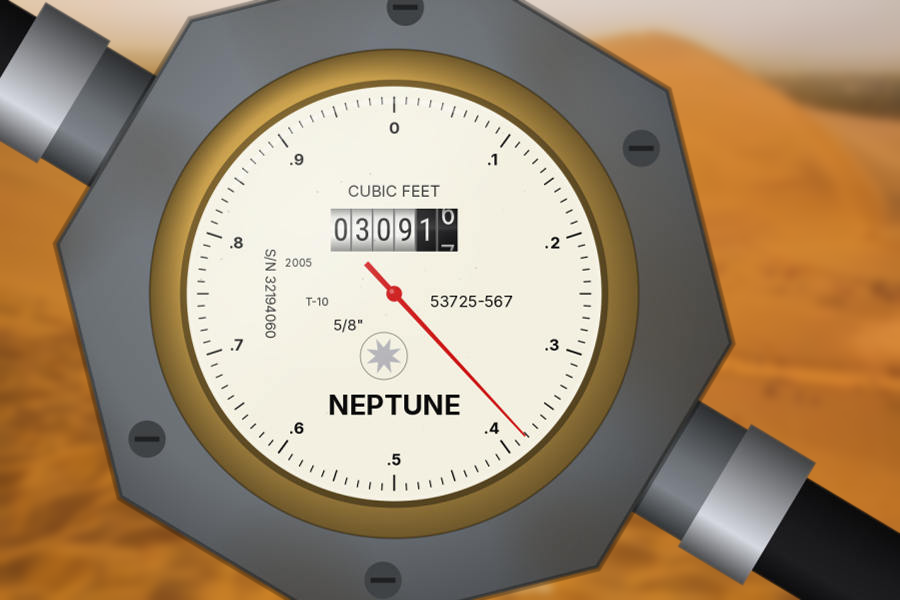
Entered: 30916.38; ft³
